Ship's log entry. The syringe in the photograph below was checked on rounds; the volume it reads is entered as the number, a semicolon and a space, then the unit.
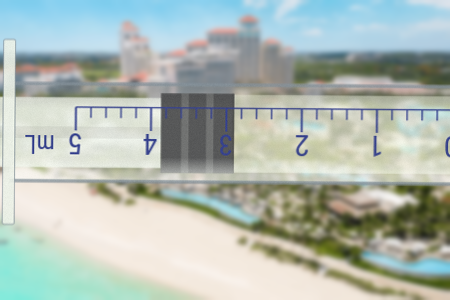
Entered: 2.9; mL
